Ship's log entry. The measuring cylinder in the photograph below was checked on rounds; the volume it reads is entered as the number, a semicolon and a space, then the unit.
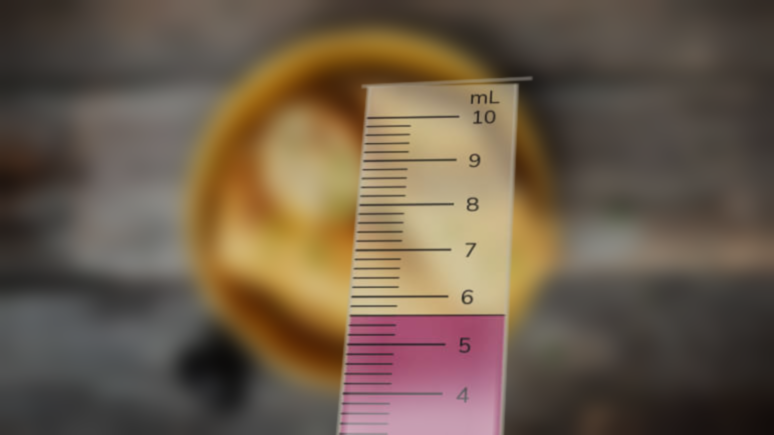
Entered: 5.6; mL
